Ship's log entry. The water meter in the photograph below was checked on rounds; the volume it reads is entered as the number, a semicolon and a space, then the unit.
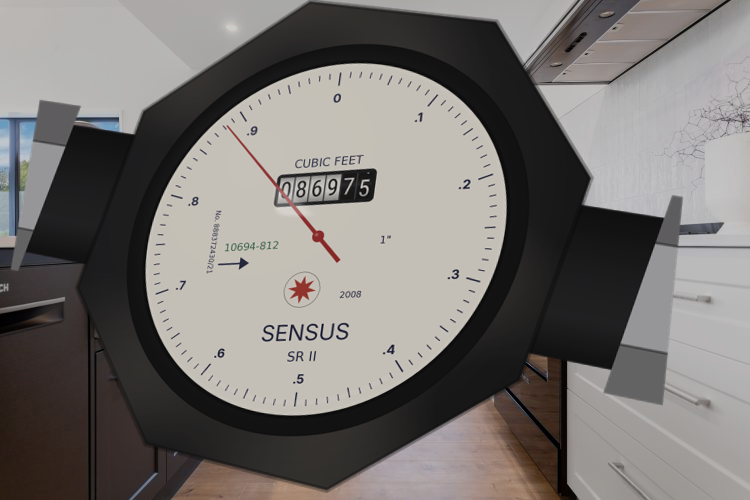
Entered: 86974.88; ft³
